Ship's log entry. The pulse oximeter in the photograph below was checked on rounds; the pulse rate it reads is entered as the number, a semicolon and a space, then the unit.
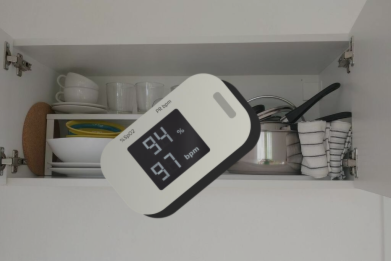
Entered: 97; bpm
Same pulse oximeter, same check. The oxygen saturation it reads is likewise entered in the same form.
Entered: 94; %
